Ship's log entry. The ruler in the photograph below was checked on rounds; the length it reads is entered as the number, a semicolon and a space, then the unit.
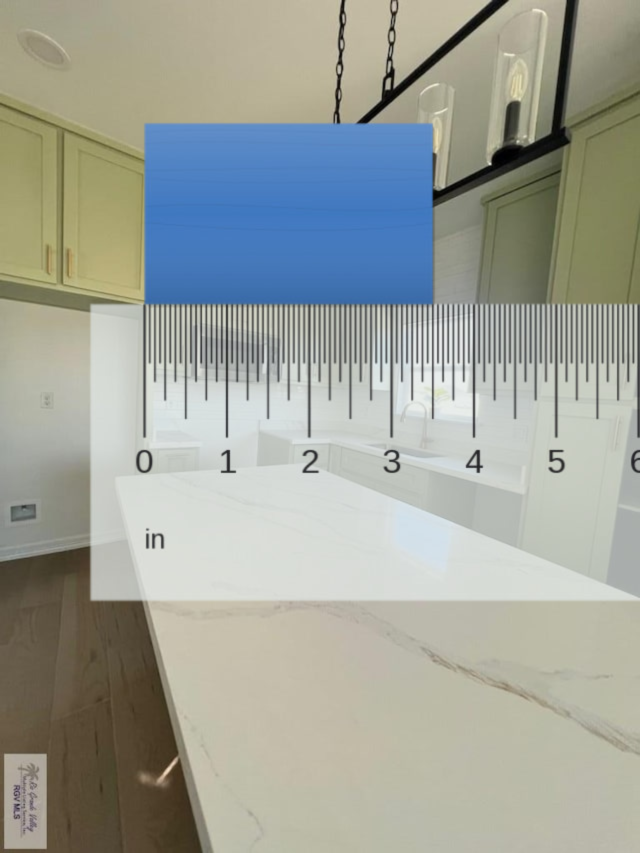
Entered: 3.5; in
